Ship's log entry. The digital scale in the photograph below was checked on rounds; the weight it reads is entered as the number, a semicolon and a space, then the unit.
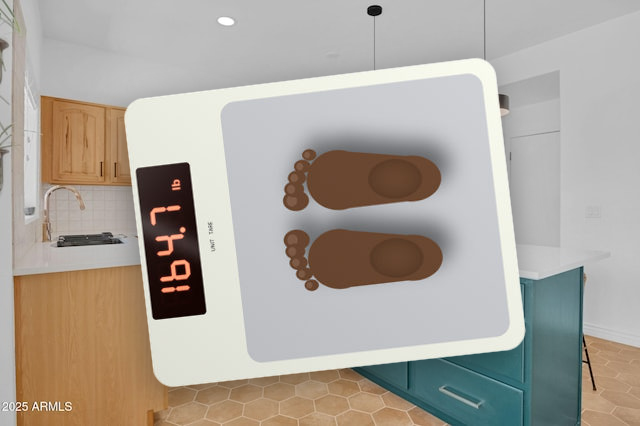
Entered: 164.7; lb
